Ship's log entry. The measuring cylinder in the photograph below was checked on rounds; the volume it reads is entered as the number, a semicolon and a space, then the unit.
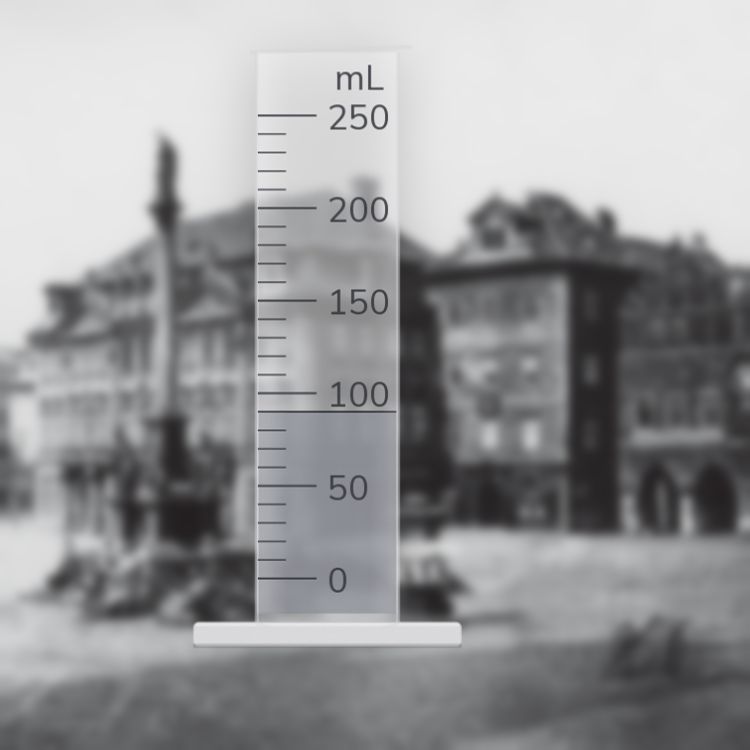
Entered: 90; mL
